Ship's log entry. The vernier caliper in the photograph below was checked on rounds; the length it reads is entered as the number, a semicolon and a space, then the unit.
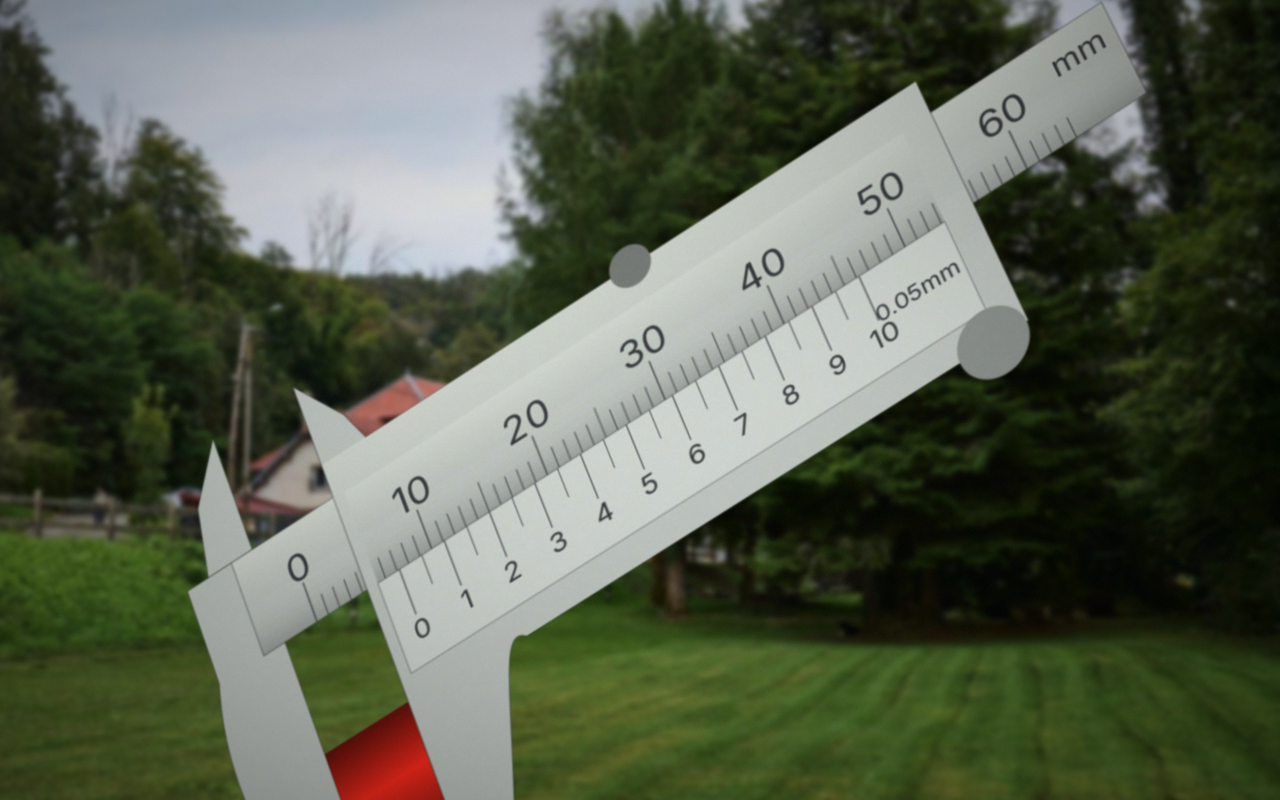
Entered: 7.2; mm
